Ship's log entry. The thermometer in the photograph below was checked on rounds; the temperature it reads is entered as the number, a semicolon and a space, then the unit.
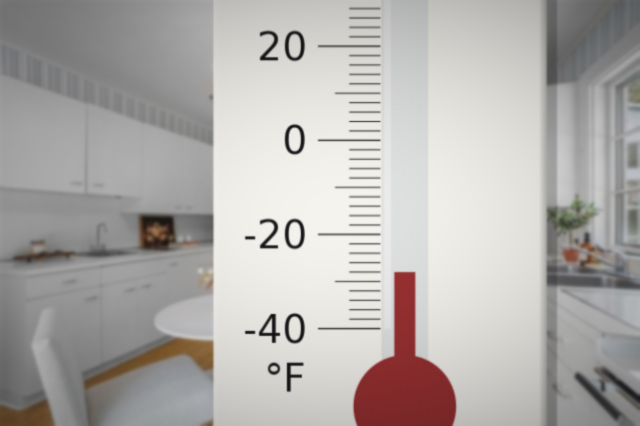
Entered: -28; °F
